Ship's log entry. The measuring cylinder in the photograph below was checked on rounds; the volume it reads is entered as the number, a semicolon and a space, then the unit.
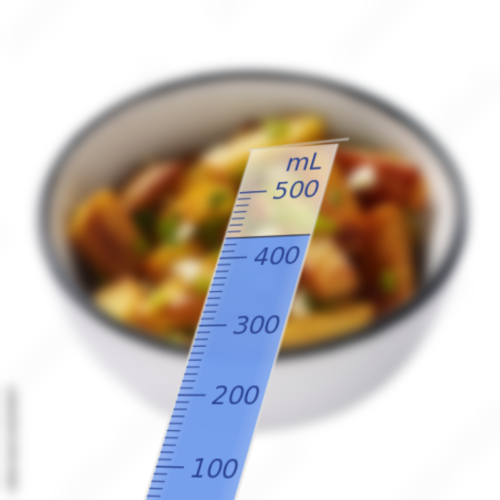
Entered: 430; mL
